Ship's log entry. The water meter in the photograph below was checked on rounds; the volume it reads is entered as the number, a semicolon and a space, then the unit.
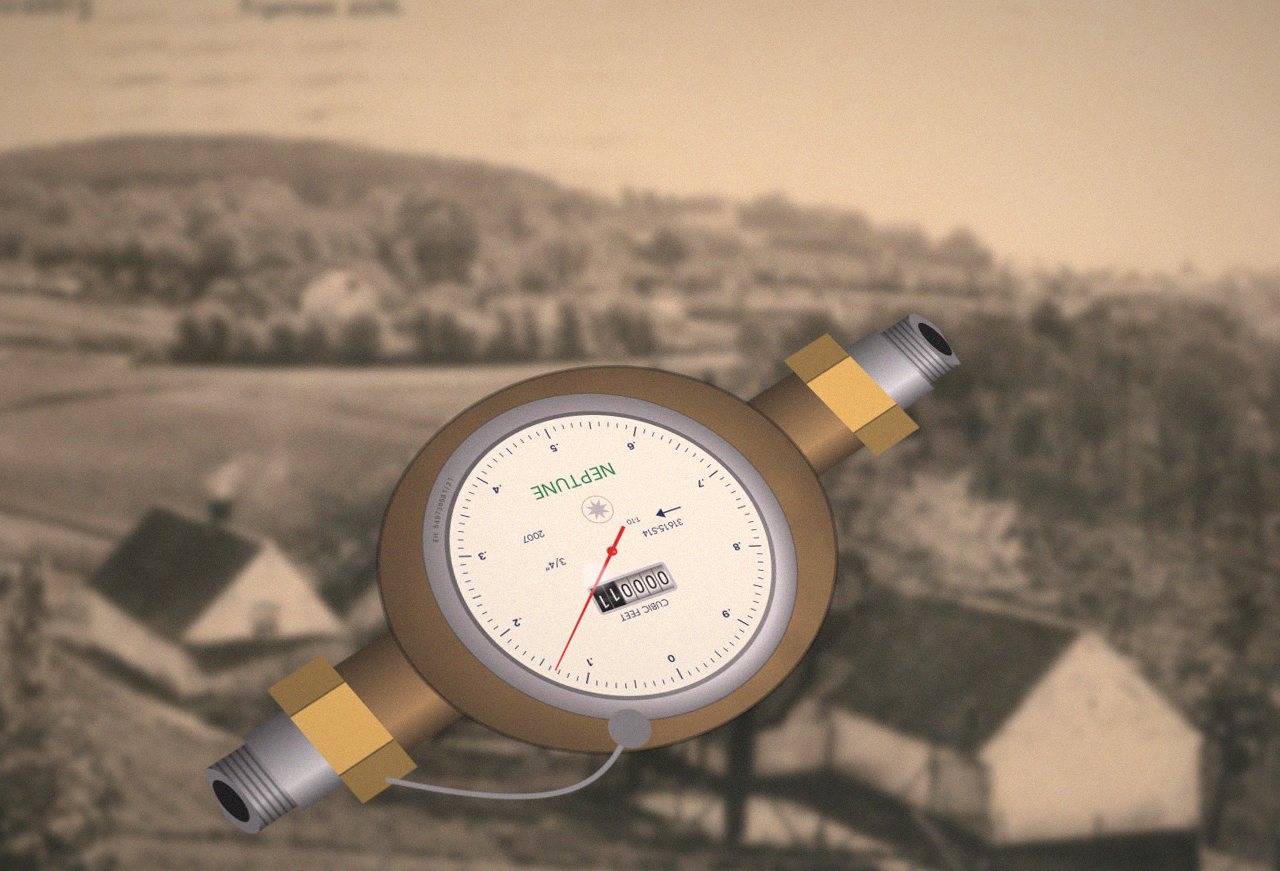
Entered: 11.13; ft³
